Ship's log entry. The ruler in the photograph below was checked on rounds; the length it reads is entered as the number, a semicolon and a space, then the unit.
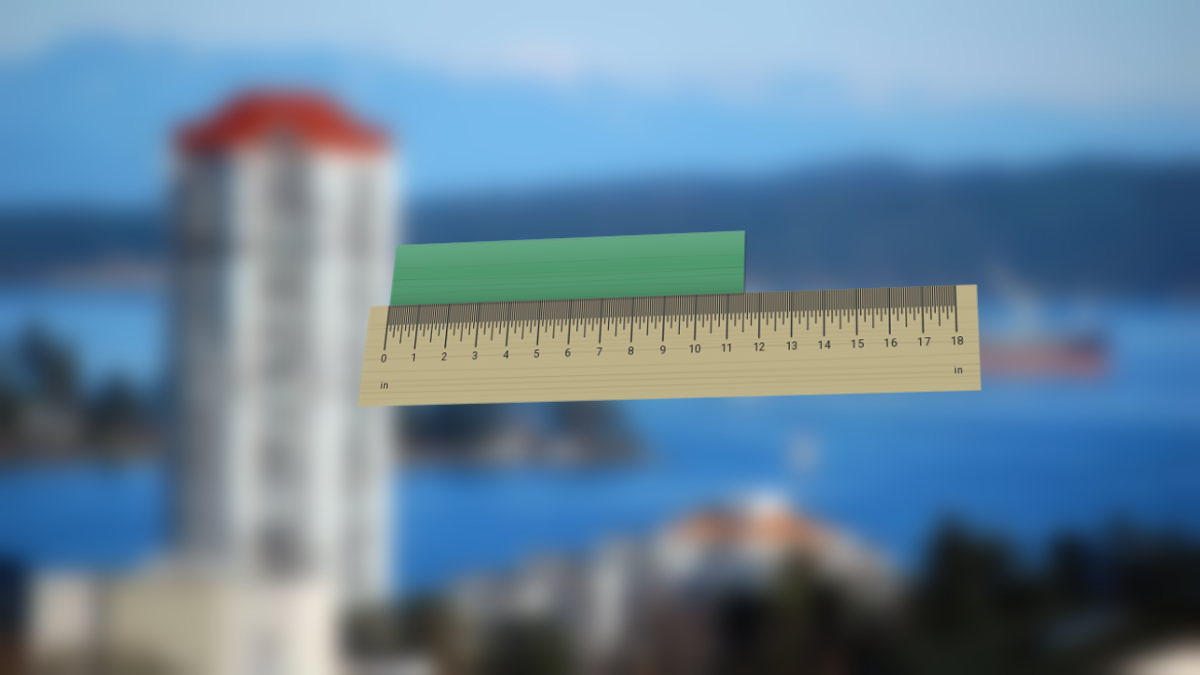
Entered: 11.5; in
